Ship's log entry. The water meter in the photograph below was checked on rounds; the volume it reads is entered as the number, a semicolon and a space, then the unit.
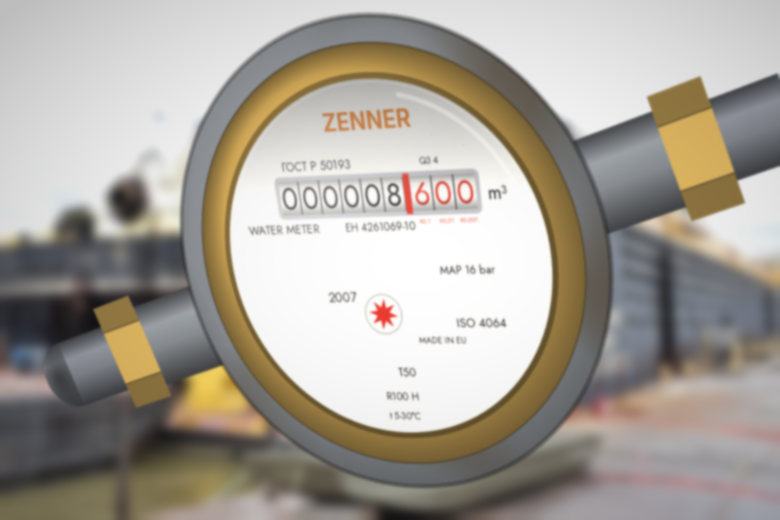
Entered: 8.600; m³
